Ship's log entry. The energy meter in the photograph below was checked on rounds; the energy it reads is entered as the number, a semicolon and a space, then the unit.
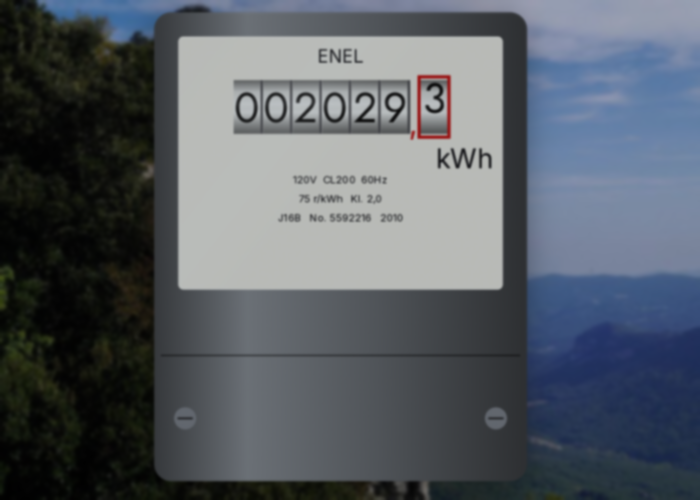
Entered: 2029.3; kWh
